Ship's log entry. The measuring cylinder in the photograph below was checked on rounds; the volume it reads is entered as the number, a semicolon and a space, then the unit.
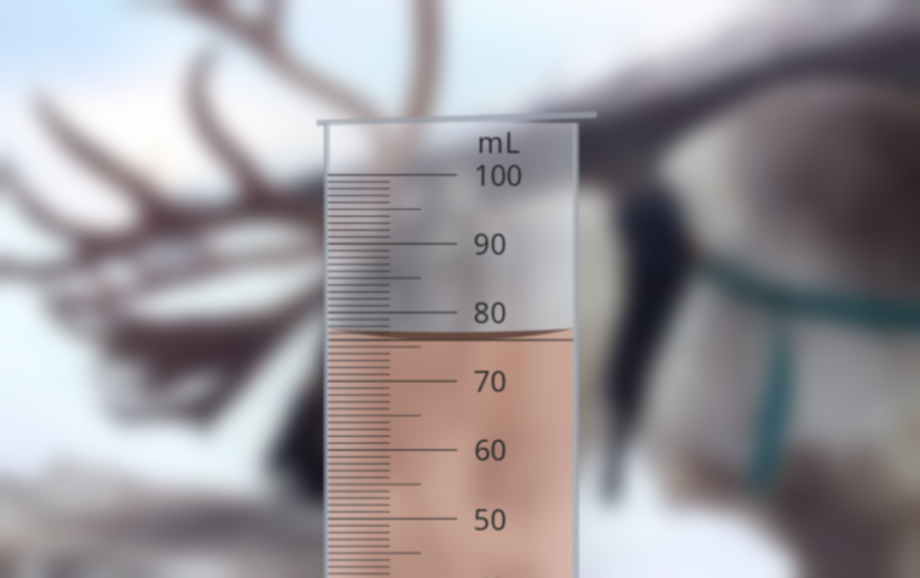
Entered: 76; mL
